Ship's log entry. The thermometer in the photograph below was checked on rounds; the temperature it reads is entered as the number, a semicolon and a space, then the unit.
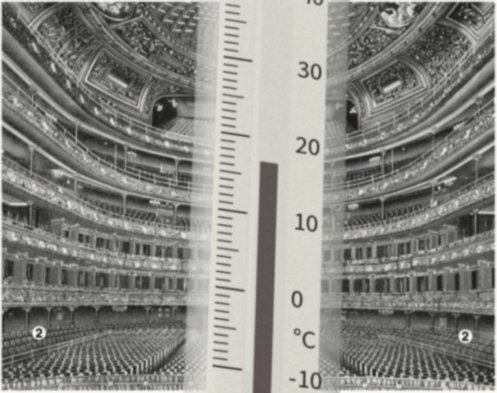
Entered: 17; °C
